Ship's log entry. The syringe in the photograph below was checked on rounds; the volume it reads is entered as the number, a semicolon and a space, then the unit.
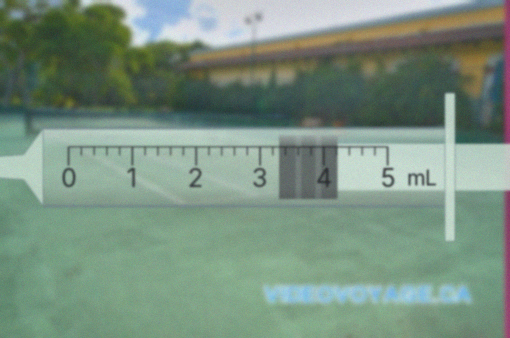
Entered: 3.3; mL
